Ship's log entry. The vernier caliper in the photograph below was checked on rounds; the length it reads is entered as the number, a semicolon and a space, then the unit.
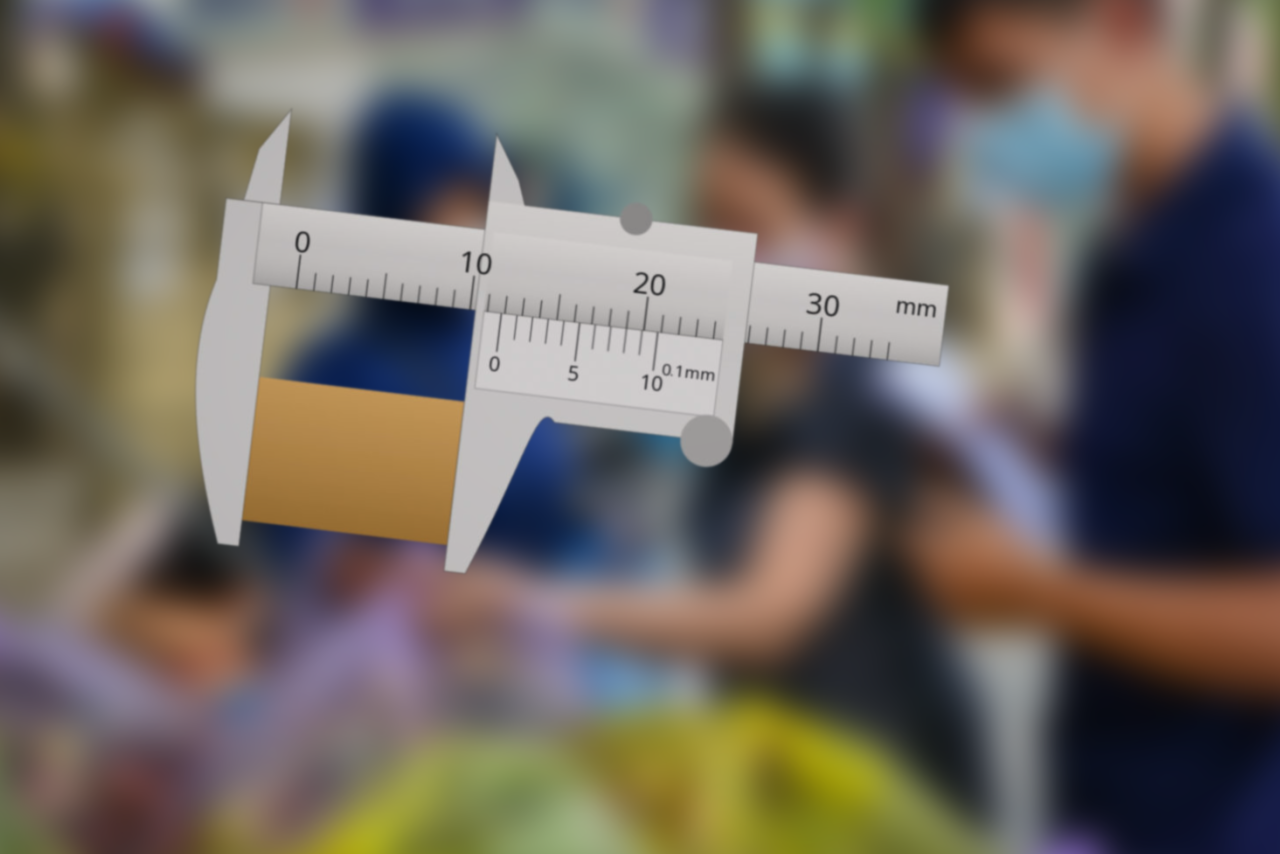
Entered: 11.8; mm
